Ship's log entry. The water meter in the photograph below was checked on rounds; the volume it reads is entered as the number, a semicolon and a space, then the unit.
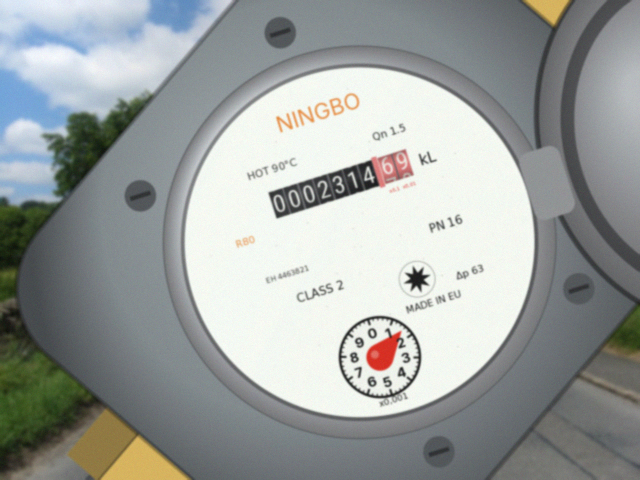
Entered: 2314.691; kL
